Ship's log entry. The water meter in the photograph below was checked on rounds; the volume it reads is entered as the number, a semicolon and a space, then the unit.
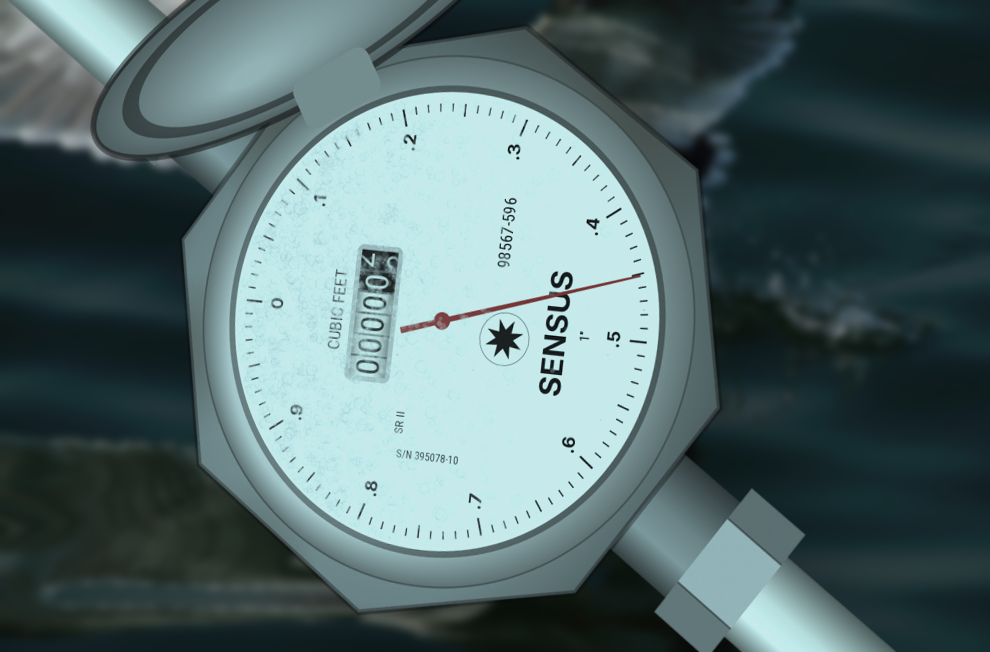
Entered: 2.45; ft³
